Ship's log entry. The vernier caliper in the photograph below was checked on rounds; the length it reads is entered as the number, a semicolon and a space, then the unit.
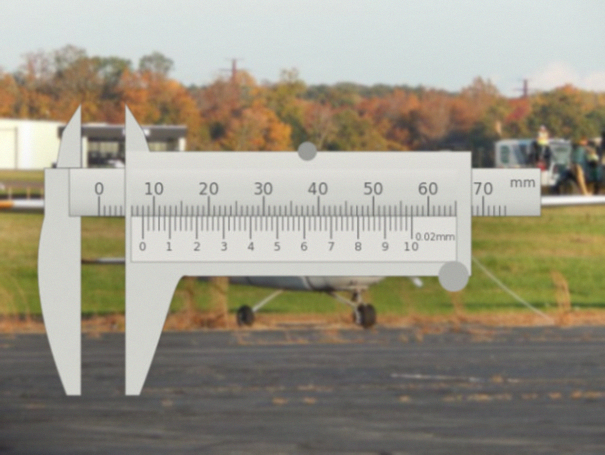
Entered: 8.0; mm
